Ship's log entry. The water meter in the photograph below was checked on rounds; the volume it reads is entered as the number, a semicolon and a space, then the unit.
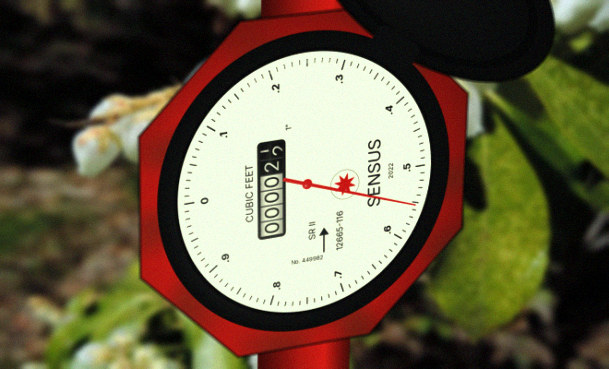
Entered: 21.55; ft³
